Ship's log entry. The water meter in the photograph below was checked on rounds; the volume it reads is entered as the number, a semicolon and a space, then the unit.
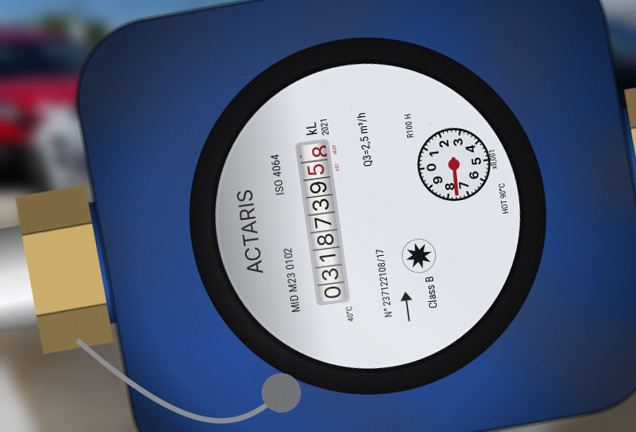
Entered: 318739.577; kL
